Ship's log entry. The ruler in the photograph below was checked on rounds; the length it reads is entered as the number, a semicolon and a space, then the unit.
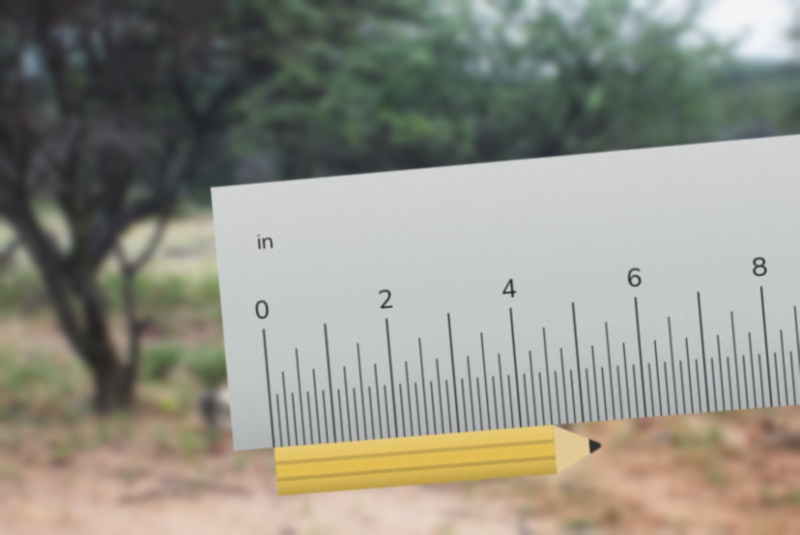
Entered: 5.25; in
